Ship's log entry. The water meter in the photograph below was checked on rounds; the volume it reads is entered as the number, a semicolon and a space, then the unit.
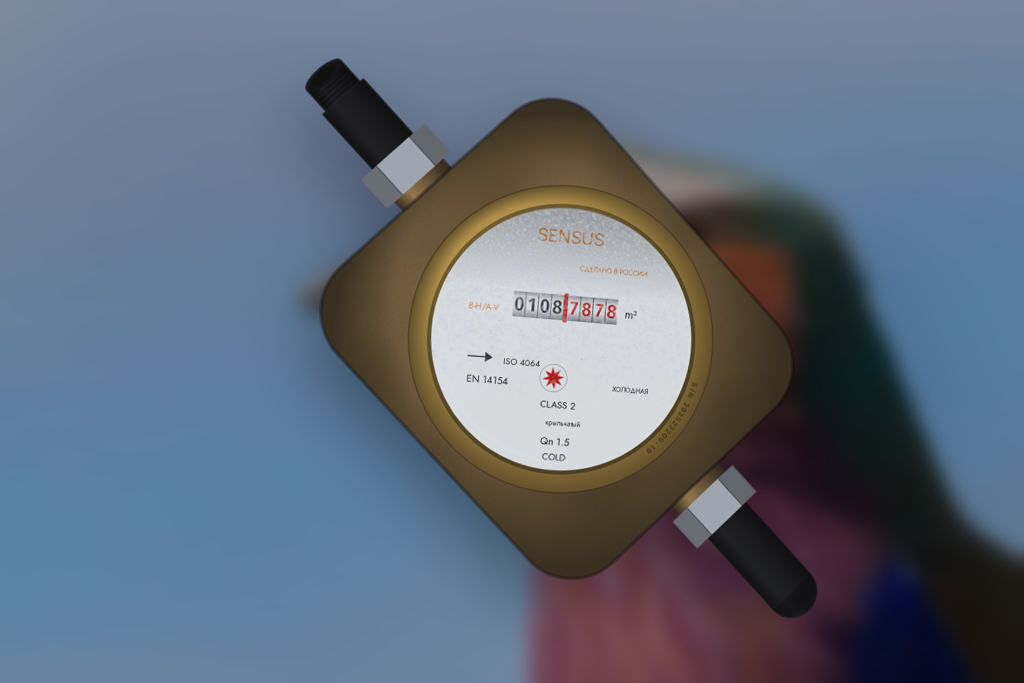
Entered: 108.7878; m³
